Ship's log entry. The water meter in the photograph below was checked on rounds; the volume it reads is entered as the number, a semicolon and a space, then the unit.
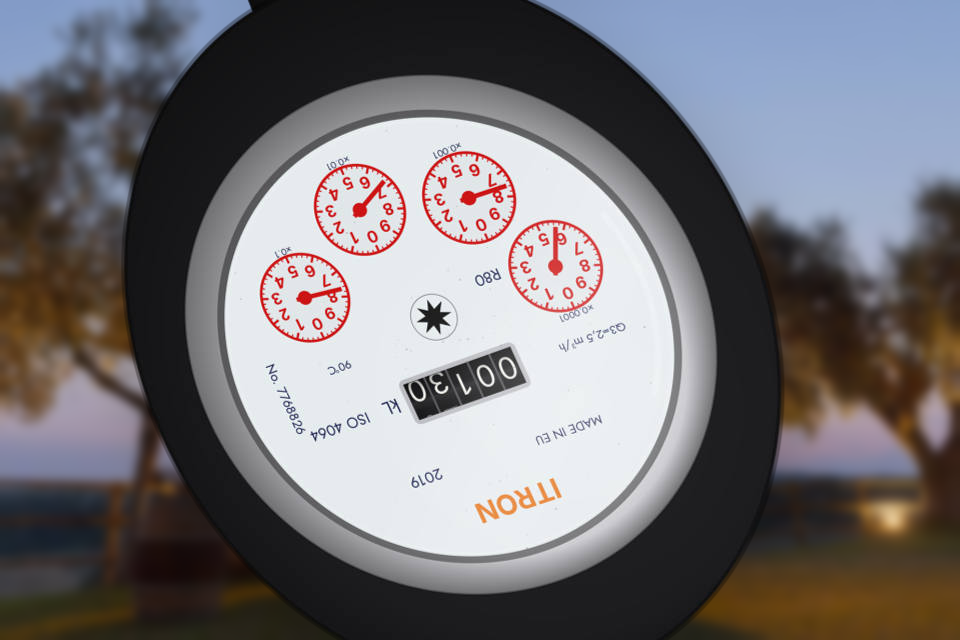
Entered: 129.7675; kL
